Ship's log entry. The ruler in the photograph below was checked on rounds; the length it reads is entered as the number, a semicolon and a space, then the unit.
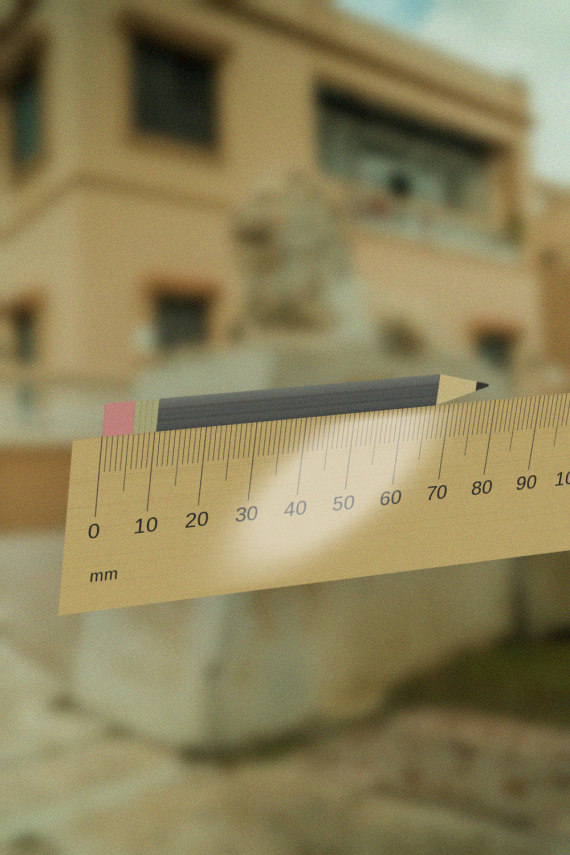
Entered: 78; mm
